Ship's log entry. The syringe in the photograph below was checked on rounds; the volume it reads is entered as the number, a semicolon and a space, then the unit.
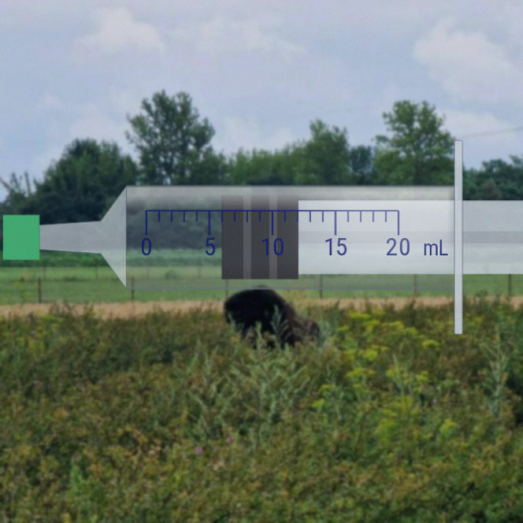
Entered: 6; mL
